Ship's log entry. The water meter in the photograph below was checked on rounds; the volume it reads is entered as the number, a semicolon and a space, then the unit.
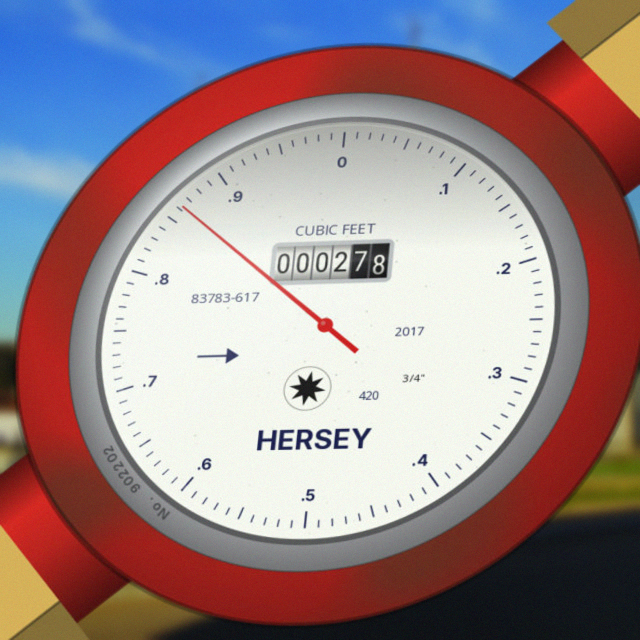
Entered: 277.86; ft³
